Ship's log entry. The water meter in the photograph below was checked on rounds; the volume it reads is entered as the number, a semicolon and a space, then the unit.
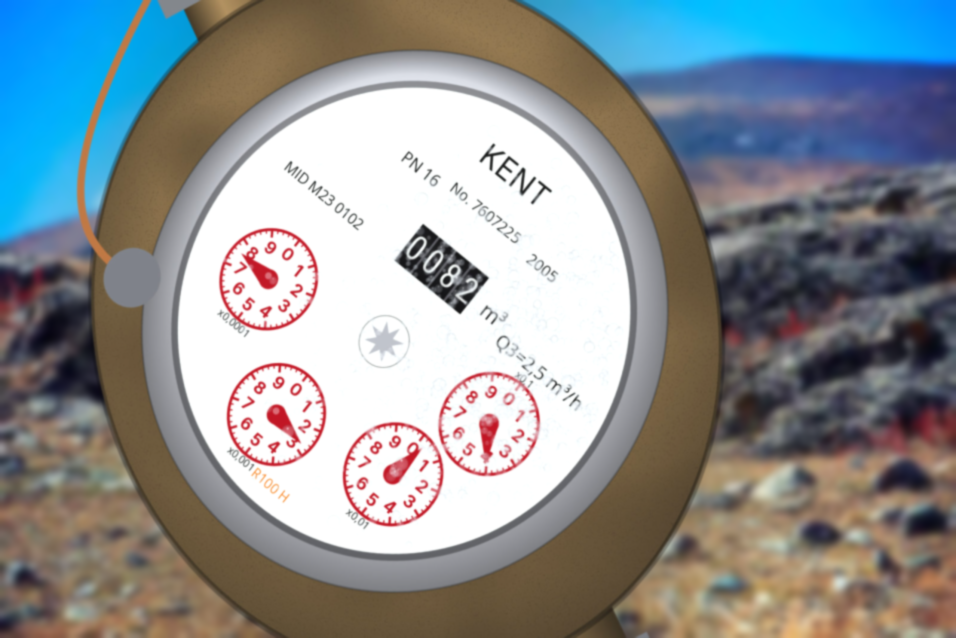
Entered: 82.4027; m³
